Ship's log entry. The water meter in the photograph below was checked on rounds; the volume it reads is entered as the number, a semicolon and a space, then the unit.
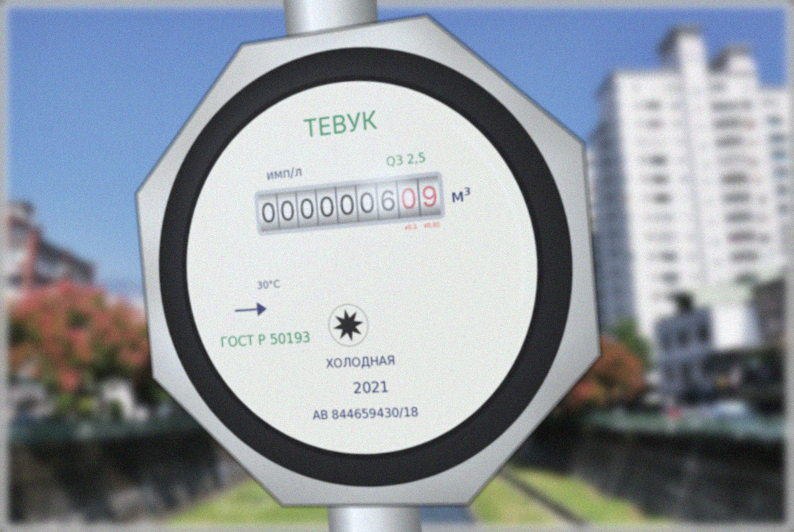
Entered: 6.09; m³
